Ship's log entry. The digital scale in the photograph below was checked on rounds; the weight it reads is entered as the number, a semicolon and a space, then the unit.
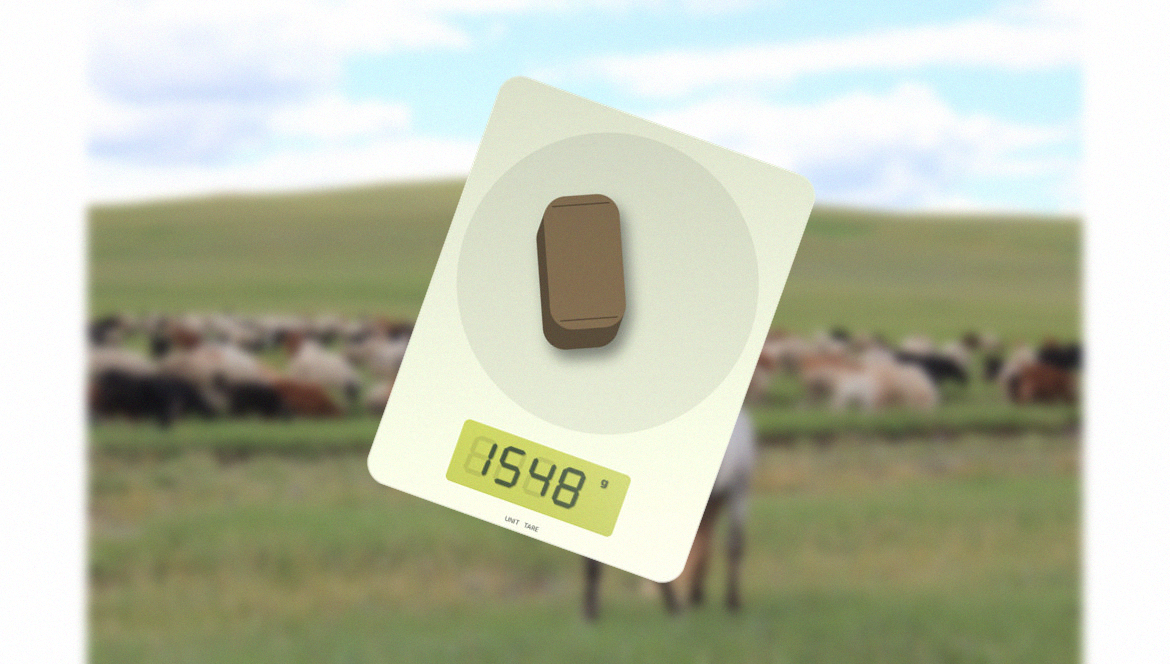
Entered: 1548; g
